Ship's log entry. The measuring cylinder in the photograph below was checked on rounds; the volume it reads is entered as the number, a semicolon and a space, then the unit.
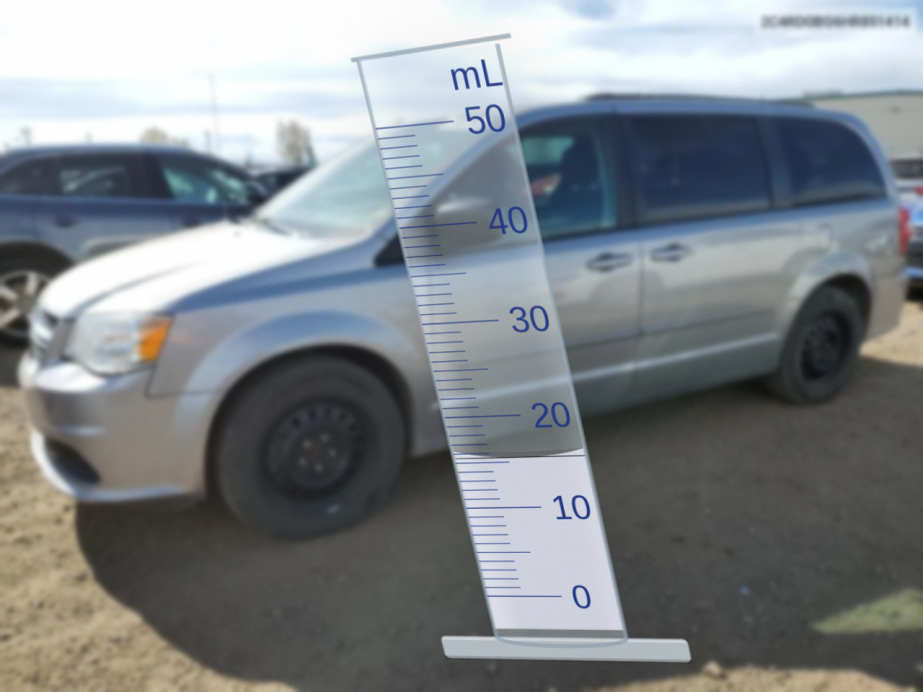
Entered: 15.5; mL
